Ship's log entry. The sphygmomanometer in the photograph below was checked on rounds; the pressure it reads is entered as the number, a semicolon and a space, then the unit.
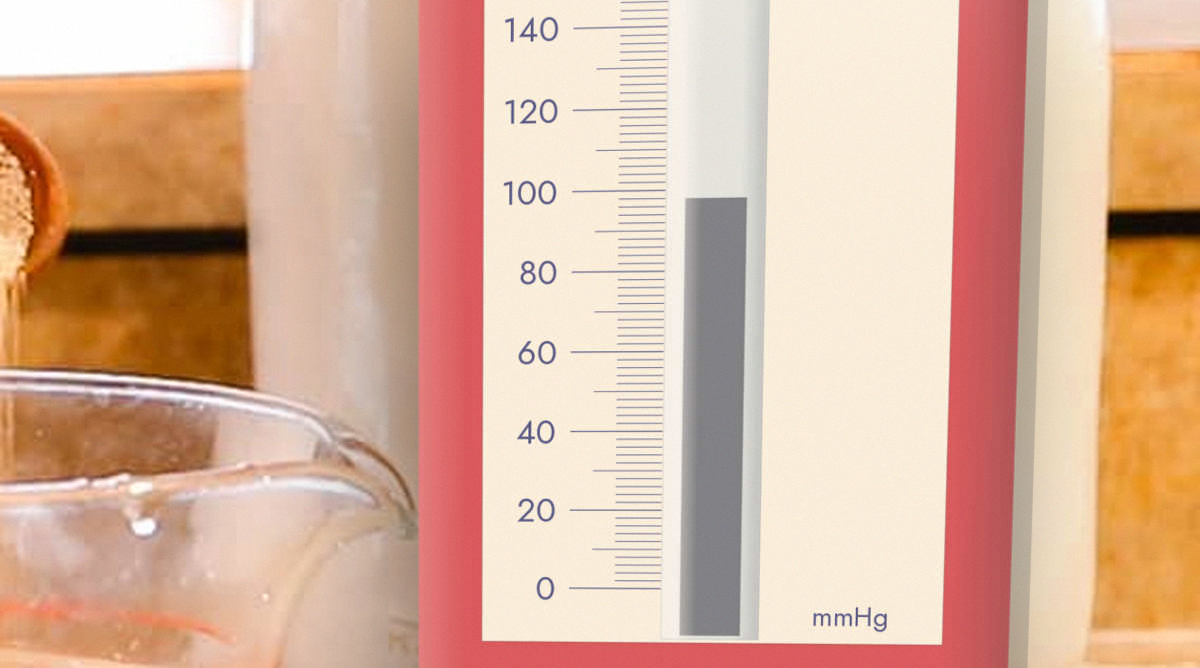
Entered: 98; mmHg
